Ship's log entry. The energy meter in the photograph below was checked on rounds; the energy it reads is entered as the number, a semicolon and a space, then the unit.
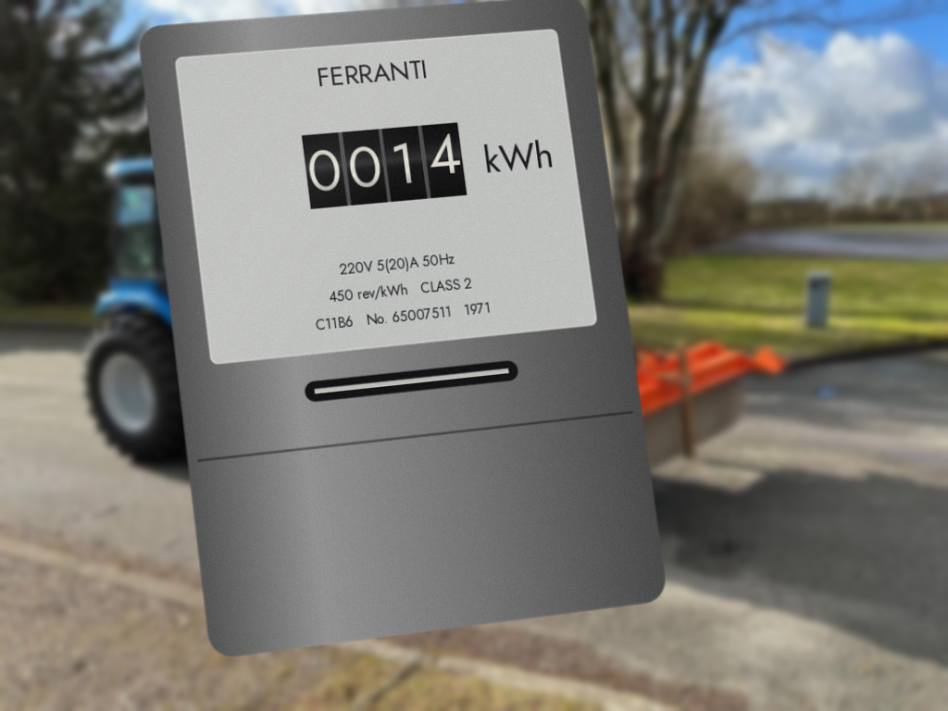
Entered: 14; kWh
